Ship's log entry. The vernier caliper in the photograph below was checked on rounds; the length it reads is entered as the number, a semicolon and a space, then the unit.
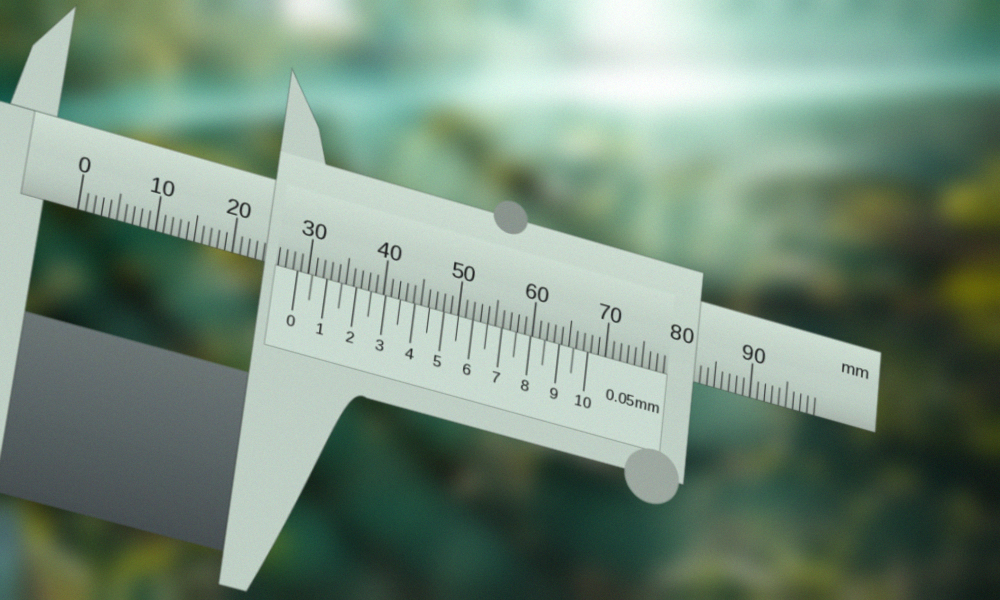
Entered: 28.6; mm
